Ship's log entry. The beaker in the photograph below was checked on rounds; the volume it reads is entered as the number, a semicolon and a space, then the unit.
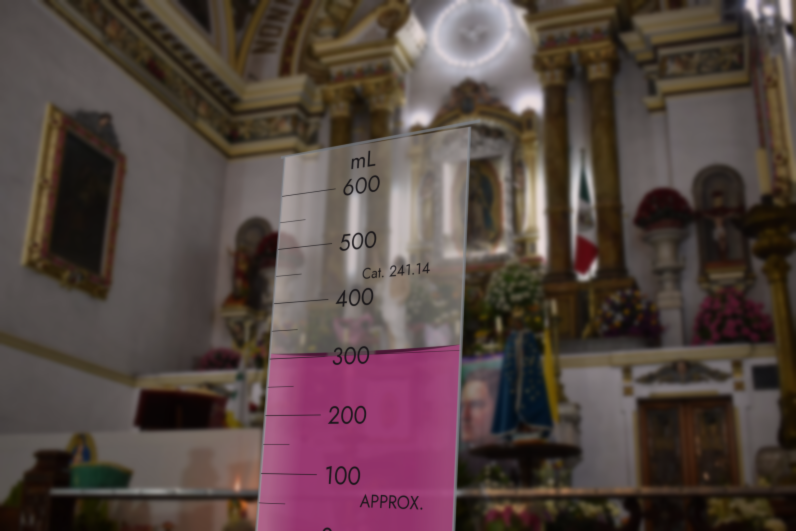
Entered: 300; mL
